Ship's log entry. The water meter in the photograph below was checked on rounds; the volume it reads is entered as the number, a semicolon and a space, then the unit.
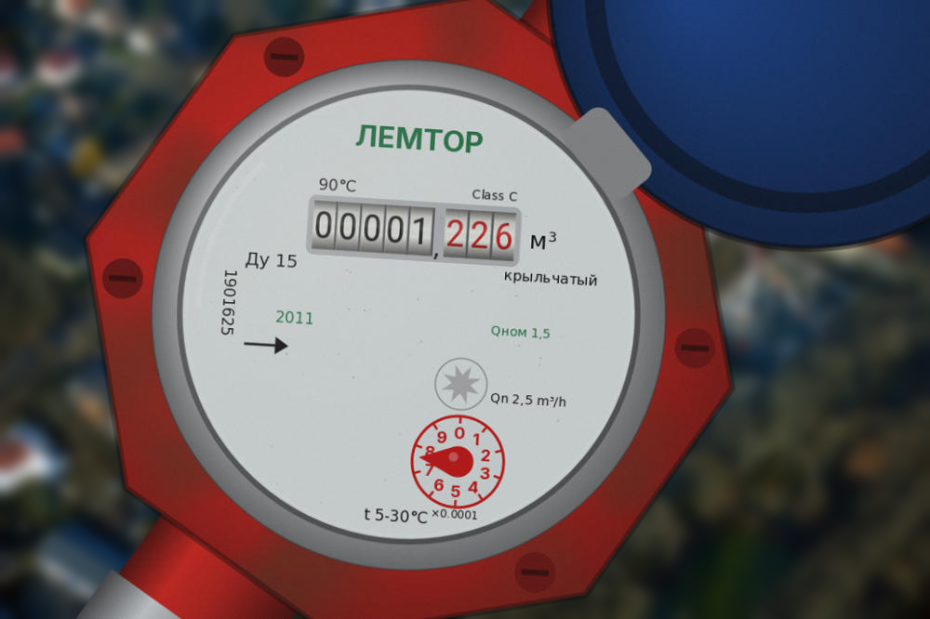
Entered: 1.2267; m³
